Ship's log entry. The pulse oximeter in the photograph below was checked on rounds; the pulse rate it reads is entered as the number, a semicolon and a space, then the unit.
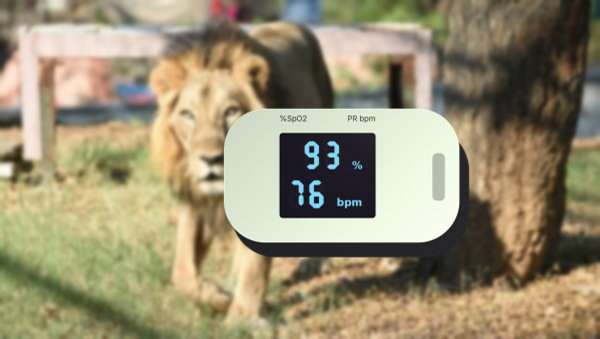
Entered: 76; bpm
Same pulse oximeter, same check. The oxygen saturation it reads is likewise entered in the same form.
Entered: 93; %
